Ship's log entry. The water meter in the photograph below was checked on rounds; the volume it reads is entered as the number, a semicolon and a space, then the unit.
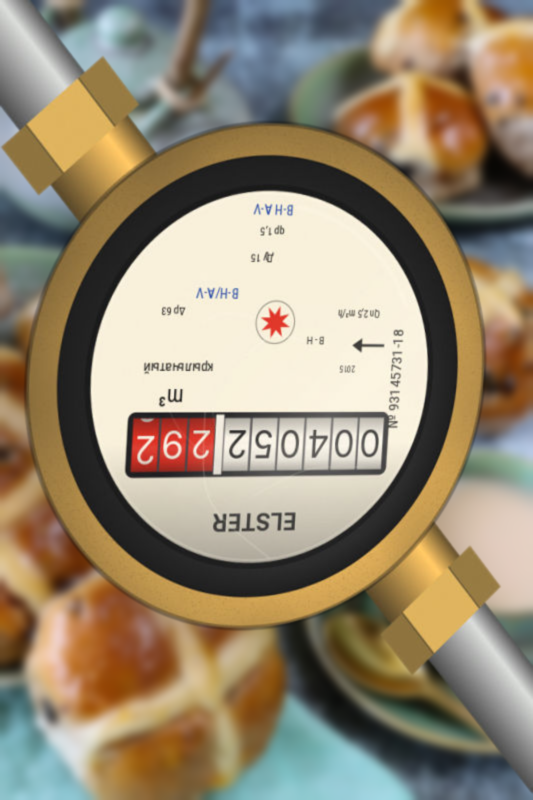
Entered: 4052.292; m³
